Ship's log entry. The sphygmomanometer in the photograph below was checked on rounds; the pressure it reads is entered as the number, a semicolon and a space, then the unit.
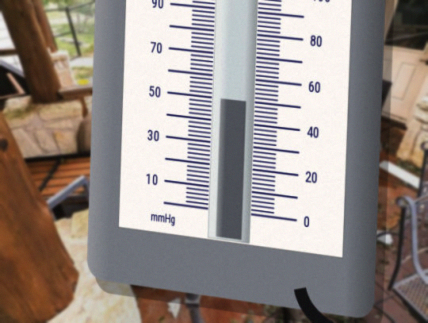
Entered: 50; mmHg
